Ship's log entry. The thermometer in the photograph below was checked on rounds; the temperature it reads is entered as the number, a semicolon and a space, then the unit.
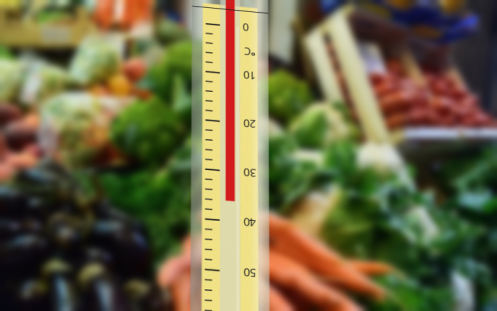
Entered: 36; °C
